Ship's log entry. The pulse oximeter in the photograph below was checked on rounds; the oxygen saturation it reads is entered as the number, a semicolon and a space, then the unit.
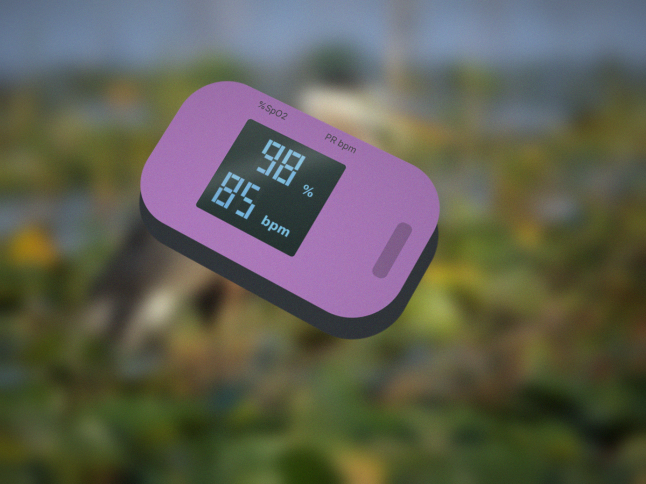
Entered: 98; %
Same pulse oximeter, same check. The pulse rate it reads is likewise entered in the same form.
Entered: 85; bpm
